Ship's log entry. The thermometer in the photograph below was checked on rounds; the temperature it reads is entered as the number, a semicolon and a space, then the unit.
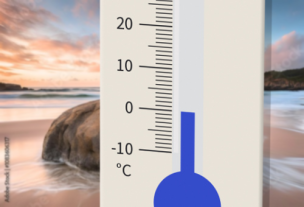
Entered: 0; °C
